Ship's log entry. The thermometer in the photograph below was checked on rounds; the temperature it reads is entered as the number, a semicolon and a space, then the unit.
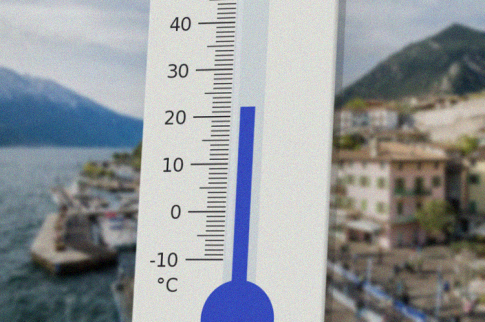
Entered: 22; °C
